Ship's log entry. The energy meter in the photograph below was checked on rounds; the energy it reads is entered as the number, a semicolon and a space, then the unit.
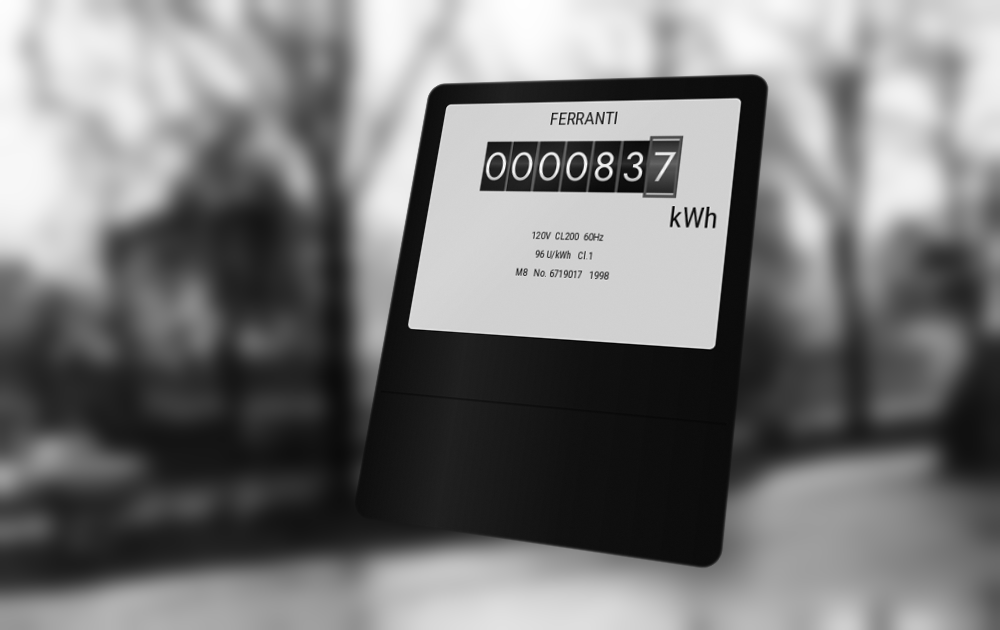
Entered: 83.7; kWh
